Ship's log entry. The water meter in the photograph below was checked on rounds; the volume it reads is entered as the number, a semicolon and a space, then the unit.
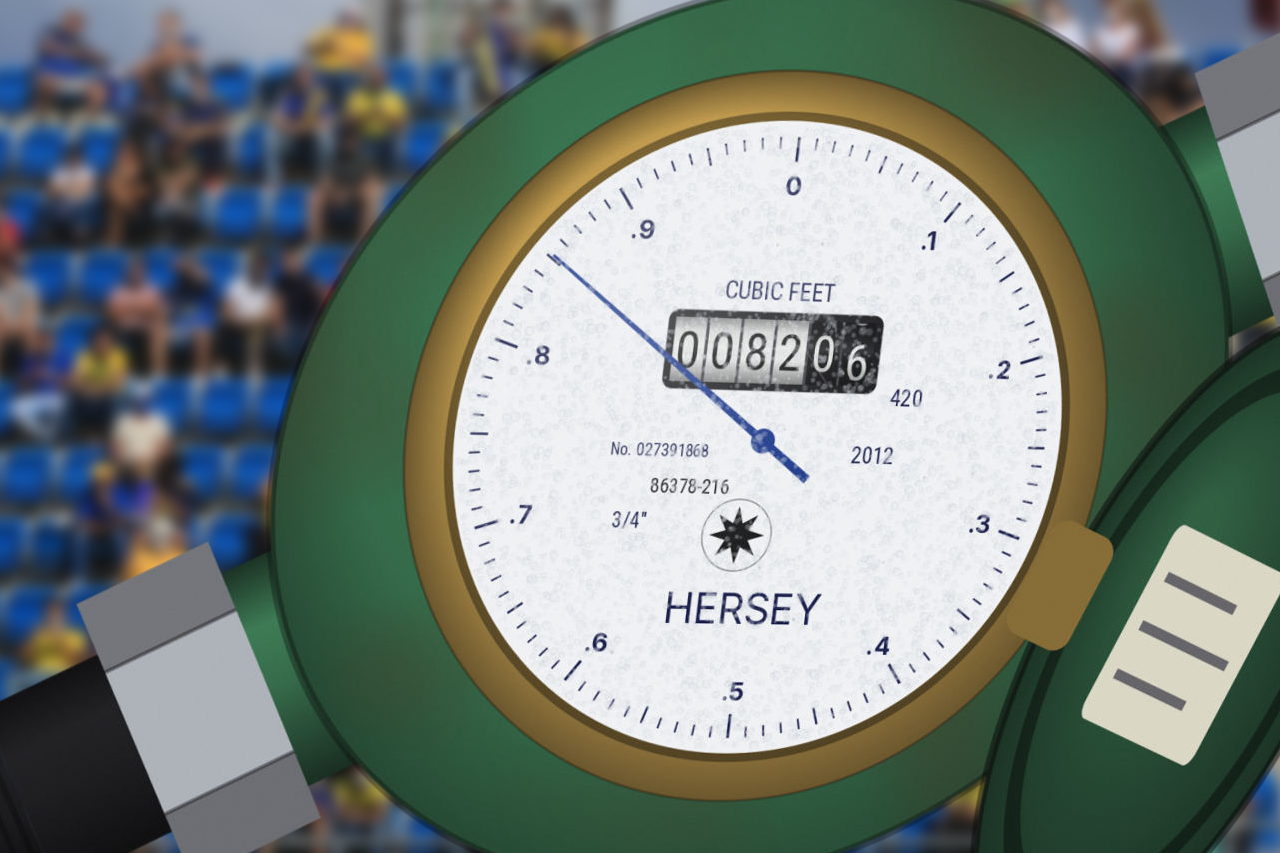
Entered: 8205.85; ft³
